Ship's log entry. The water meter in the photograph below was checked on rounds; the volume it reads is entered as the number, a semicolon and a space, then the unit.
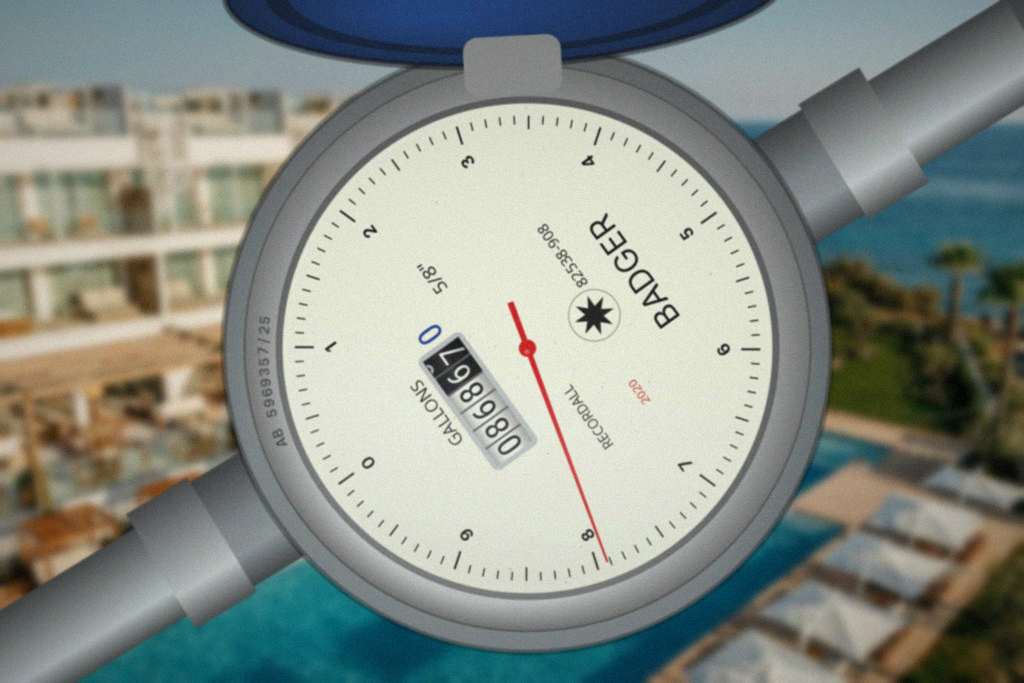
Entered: 868667.9; gal
